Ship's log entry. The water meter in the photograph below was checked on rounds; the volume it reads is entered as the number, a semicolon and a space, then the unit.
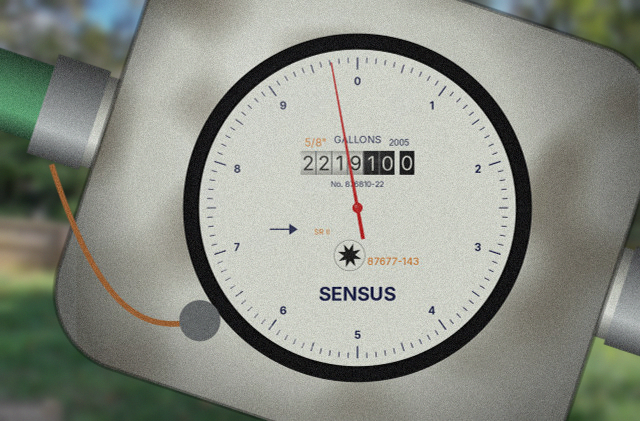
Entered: 2219099.7; gal
